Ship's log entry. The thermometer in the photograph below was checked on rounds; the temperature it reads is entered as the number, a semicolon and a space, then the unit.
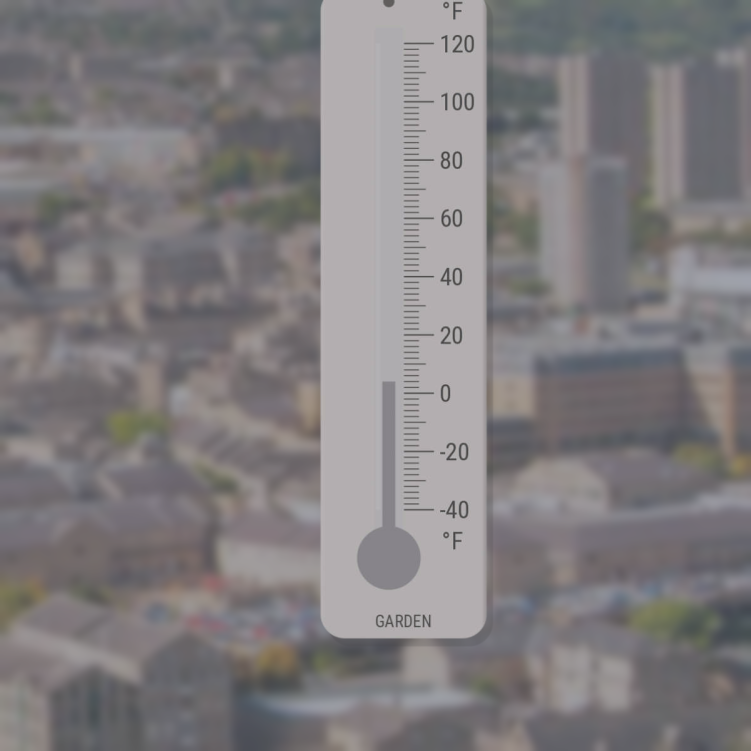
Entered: 4; °F
